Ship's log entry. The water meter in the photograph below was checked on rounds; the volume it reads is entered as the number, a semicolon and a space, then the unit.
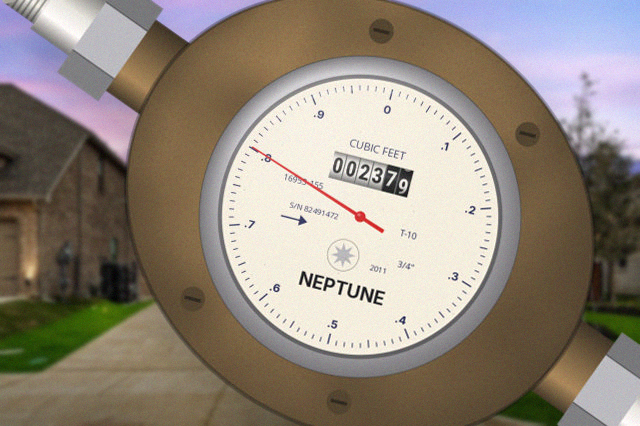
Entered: 2378.80; ft³
